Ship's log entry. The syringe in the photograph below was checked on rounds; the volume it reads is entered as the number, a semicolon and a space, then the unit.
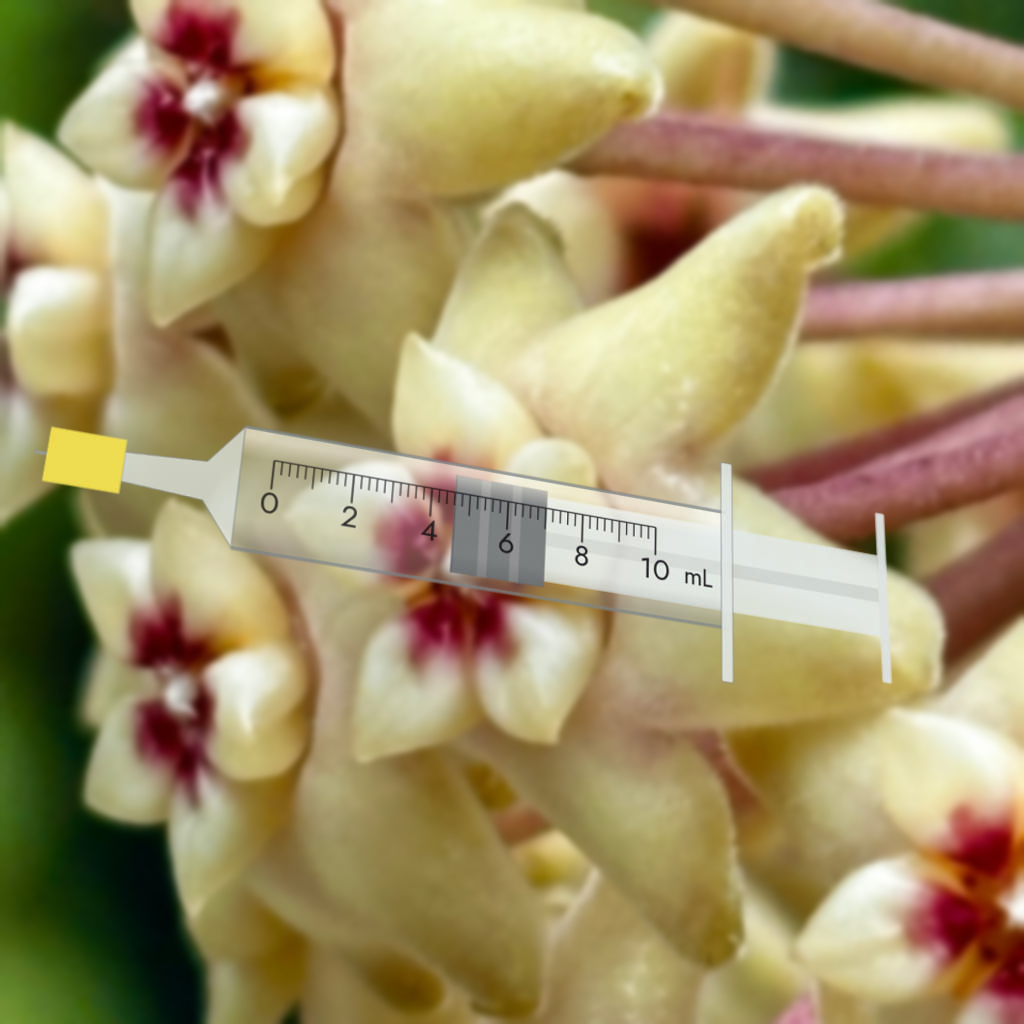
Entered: 4.6; mL
